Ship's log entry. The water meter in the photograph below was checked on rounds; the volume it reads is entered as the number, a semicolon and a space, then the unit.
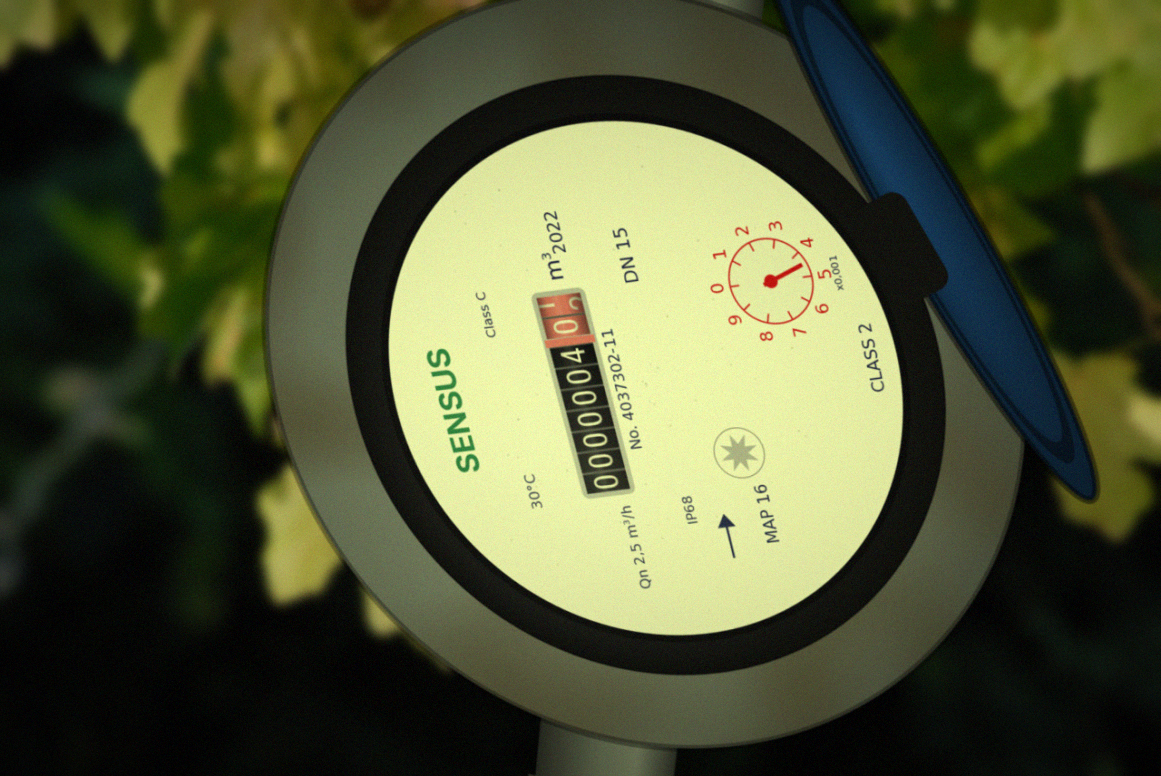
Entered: 4.014; m³
